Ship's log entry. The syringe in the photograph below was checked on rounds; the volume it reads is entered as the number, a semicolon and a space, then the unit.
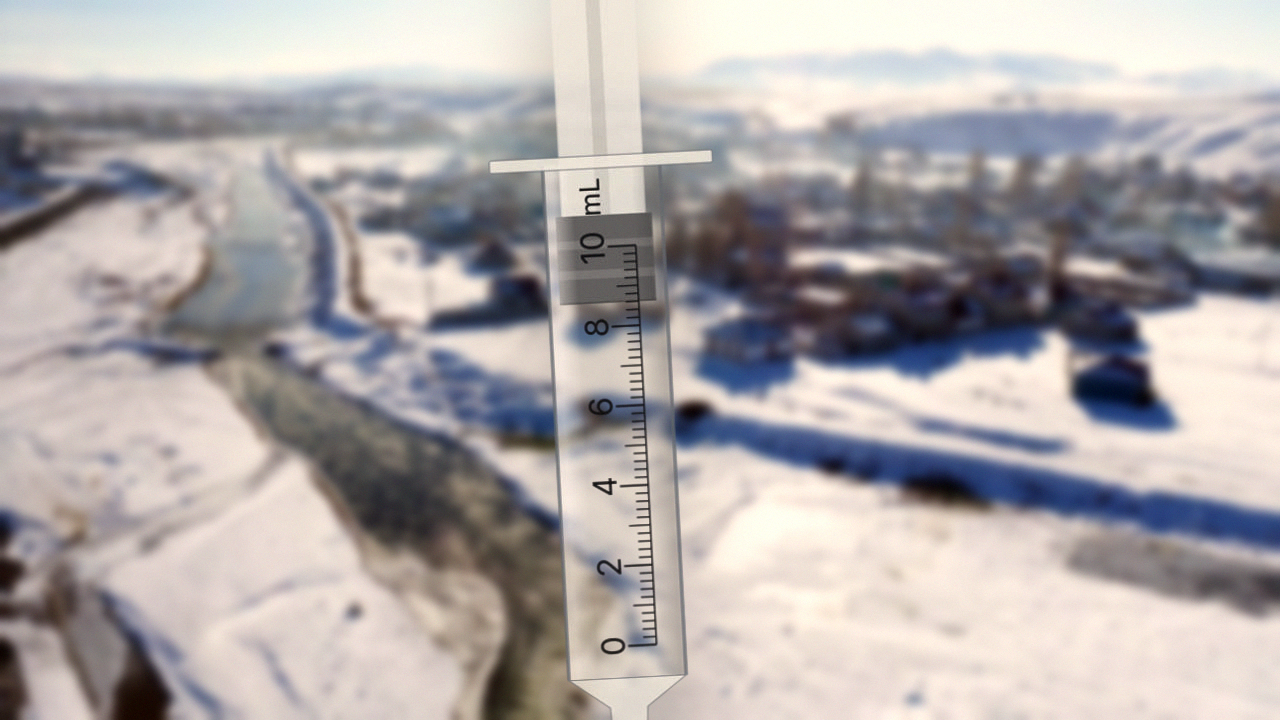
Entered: 8.6; mL
